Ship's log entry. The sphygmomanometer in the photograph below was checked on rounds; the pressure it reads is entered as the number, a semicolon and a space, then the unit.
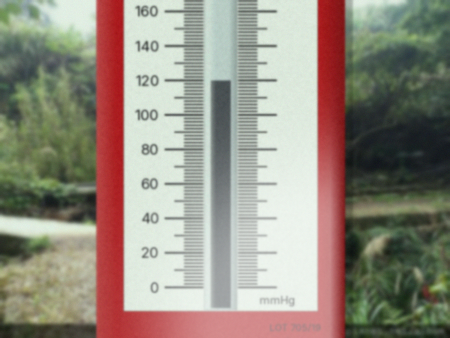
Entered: 120; mmHg
